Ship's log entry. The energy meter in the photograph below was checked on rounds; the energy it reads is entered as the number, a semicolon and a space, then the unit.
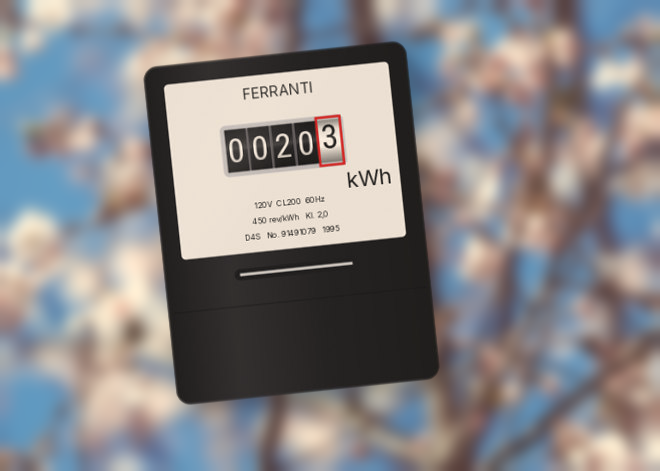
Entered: 20.3; kWh
